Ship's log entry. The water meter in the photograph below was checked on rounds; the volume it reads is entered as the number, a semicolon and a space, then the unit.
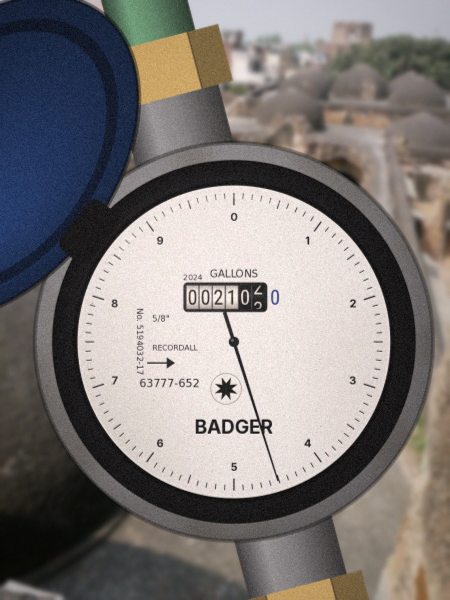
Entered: 21024.5; gal
